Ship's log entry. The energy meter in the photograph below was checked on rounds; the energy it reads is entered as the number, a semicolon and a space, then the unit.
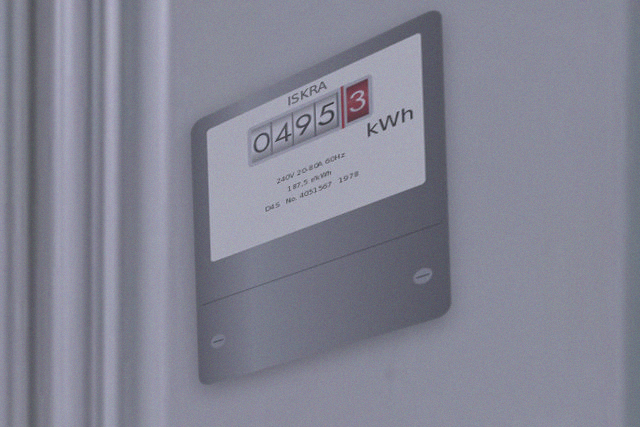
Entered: 495.3; kWh
